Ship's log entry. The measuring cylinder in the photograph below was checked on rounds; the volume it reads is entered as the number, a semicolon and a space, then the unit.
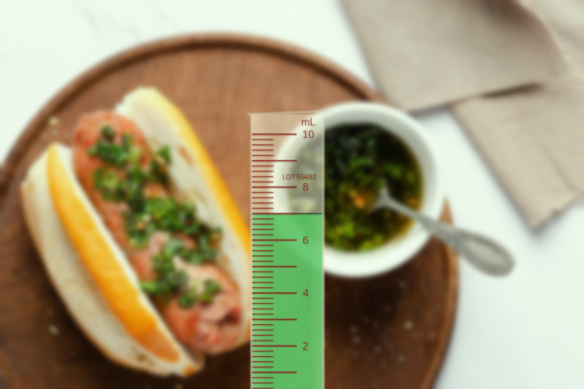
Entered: 7; mL
